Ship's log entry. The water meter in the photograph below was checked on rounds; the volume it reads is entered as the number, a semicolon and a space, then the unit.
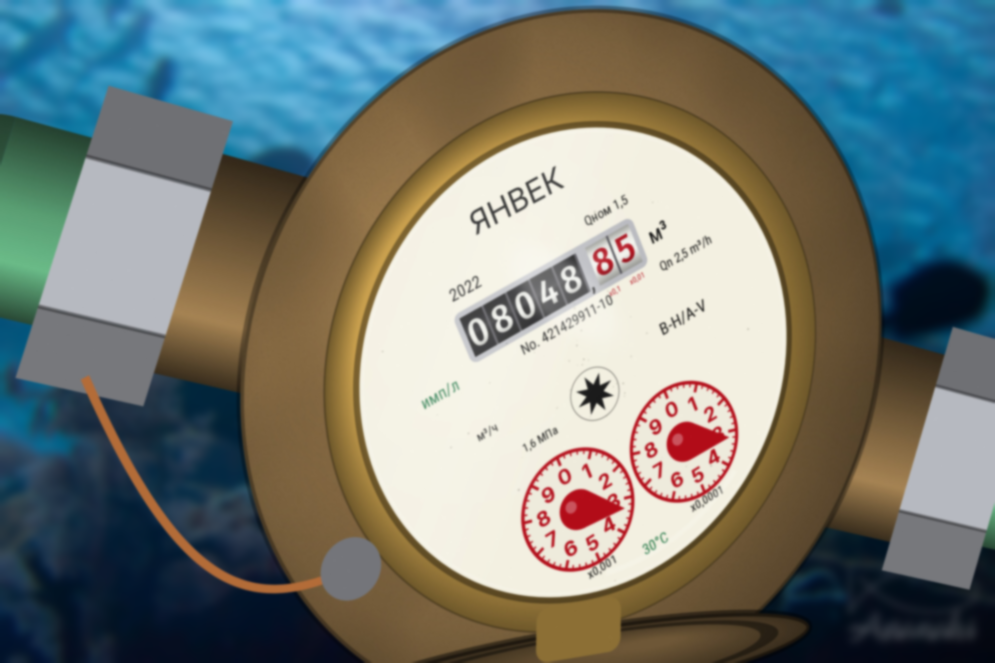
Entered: 8048.8533; m³
